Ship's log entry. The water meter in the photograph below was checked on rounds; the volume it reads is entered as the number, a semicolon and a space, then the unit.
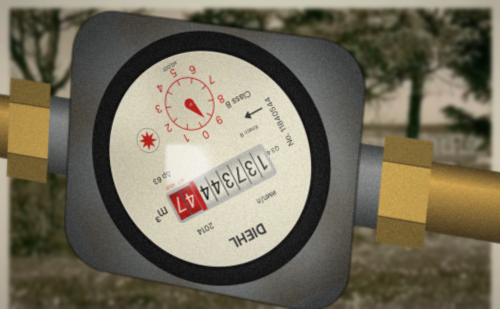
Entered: 137344.469; m³
